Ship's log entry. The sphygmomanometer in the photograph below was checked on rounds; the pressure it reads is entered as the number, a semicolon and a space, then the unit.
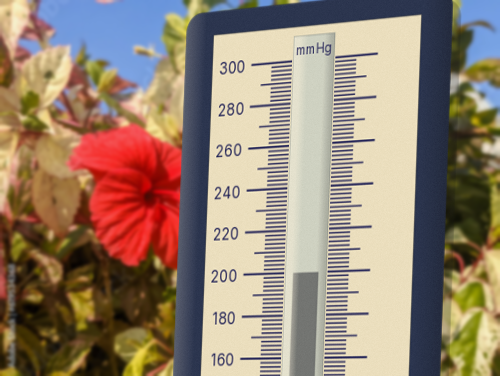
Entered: 200; mmHg
